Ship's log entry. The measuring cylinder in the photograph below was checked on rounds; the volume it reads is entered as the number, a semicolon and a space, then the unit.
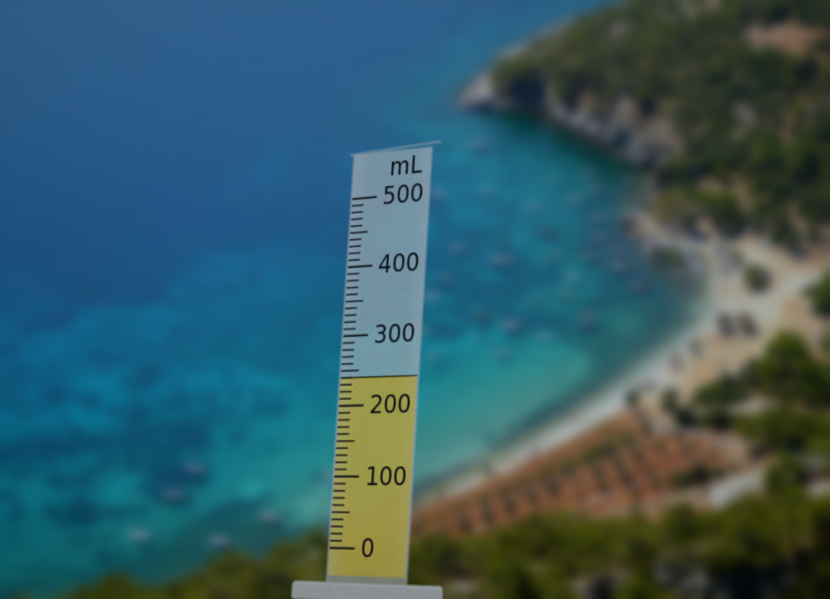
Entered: 240; mL
